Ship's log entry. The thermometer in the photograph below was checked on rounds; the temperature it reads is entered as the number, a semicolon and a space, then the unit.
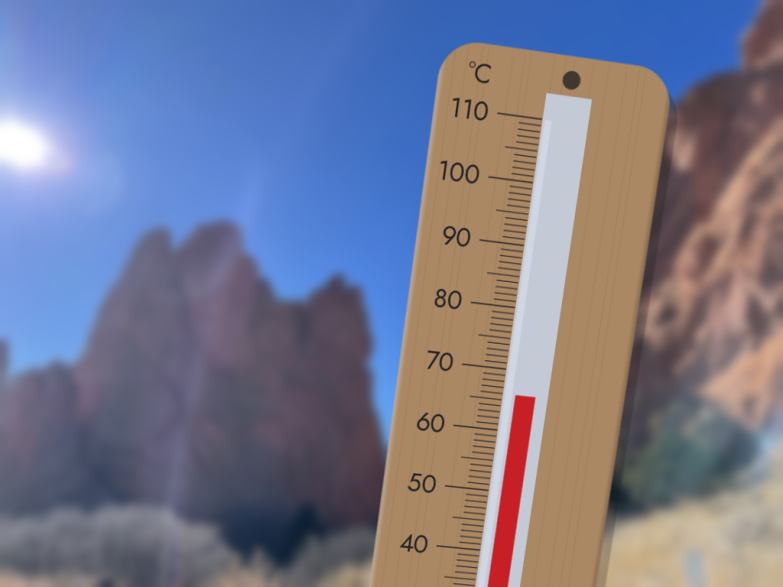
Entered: 66; °C
